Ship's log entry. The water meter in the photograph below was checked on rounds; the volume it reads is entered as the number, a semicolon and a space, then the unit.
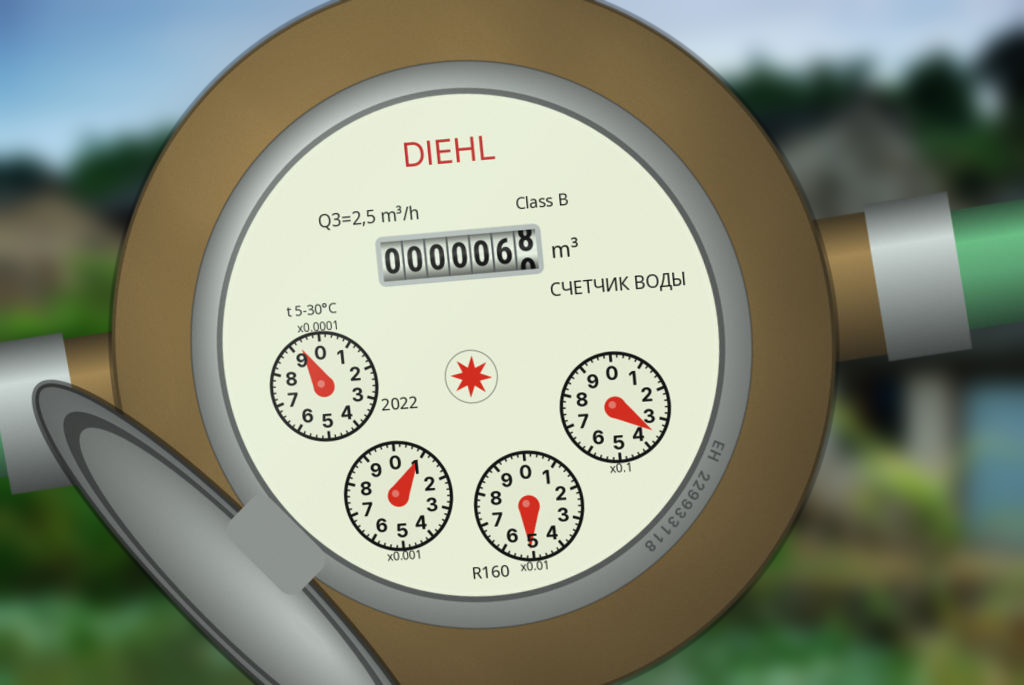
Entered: 68.3509; m³
